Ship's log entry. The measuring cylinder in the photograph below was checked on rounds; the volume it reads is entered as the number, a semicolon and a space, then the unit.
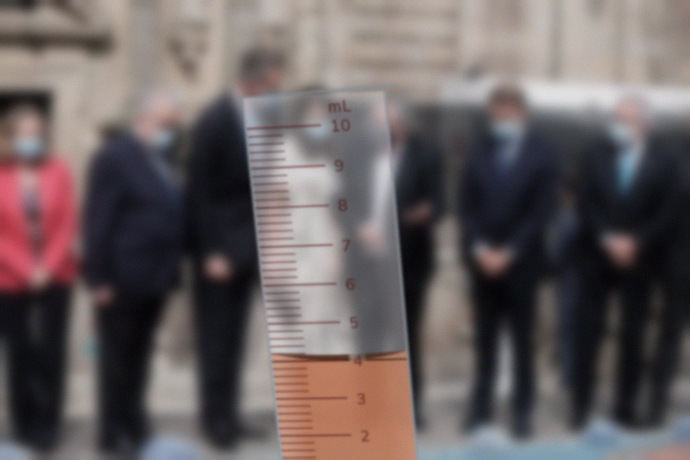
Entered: 4; mL
